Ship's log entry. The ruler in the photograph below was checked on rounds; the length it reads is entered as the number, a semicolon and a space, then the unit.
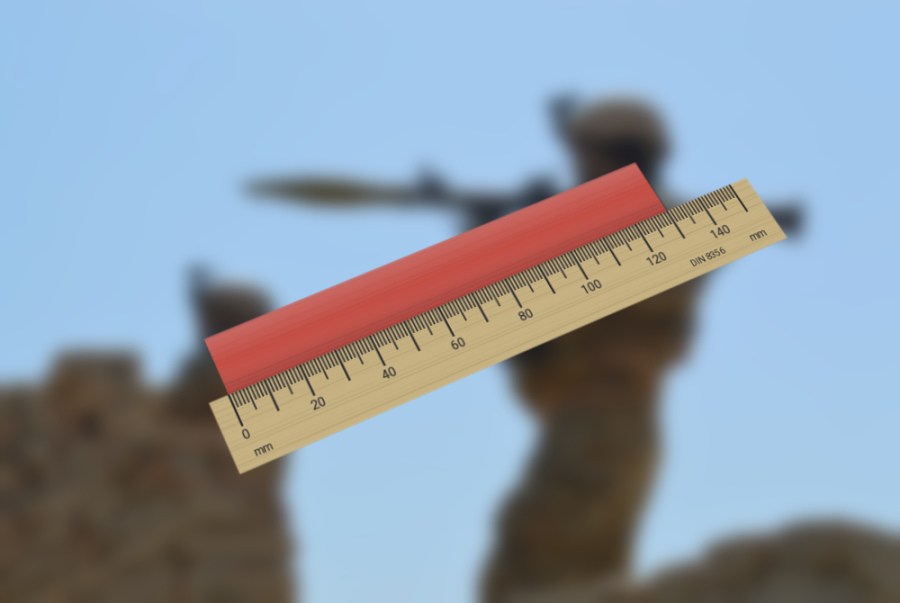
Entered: 130; mm
